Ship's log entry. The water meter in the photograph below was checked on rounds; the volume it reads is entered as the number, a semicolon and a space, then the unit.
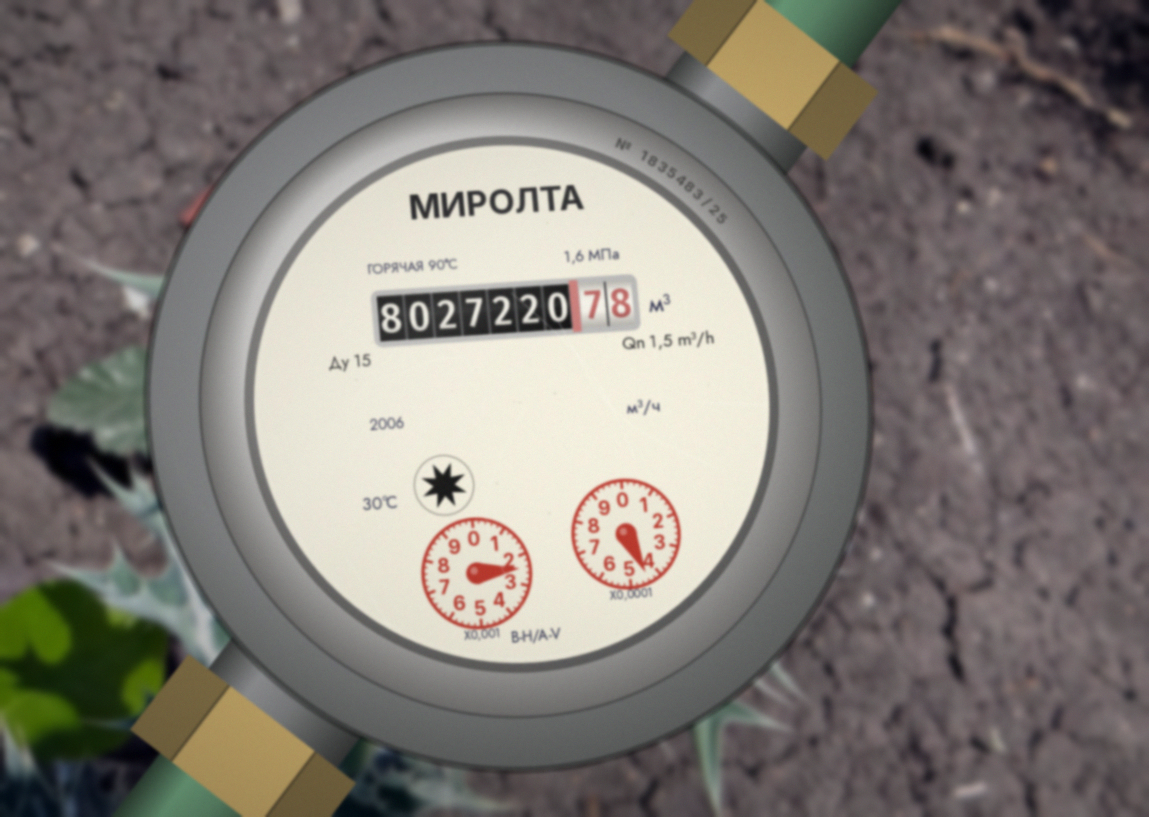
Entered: 8027220.7824; m³
